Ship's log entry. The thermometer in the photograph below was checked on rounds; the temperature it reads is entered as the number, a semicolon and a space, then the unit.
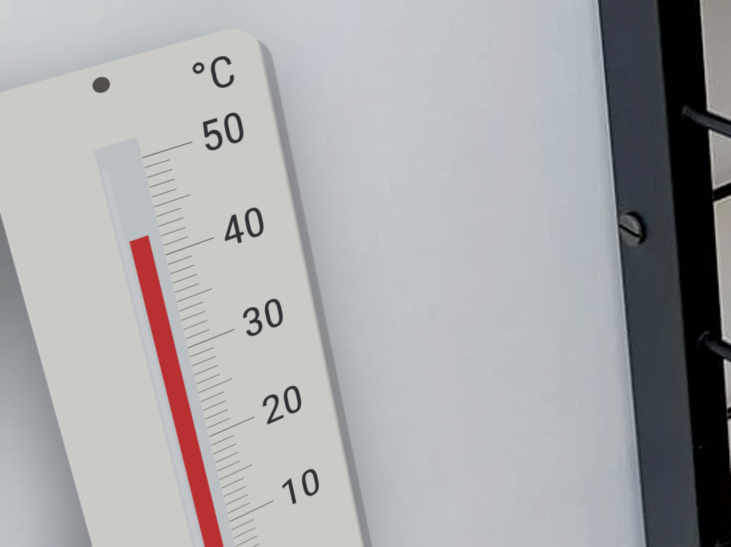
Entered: 42.5; °C
